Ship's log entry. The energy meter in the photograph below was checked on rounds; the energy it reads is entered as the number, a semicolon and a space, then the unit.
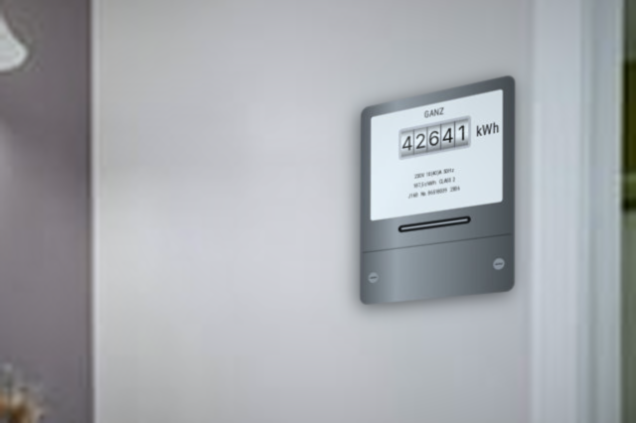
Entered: 42641; kWh
